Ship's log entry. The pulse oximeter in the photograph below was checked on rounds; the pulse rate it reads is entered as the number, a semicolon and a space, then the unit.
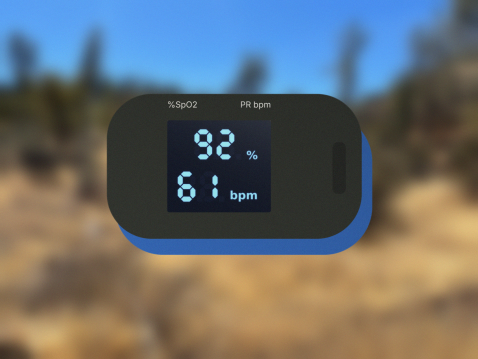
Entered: 61; bpm
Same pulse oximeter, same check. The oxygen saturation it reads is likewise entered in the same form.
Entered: 92; %
